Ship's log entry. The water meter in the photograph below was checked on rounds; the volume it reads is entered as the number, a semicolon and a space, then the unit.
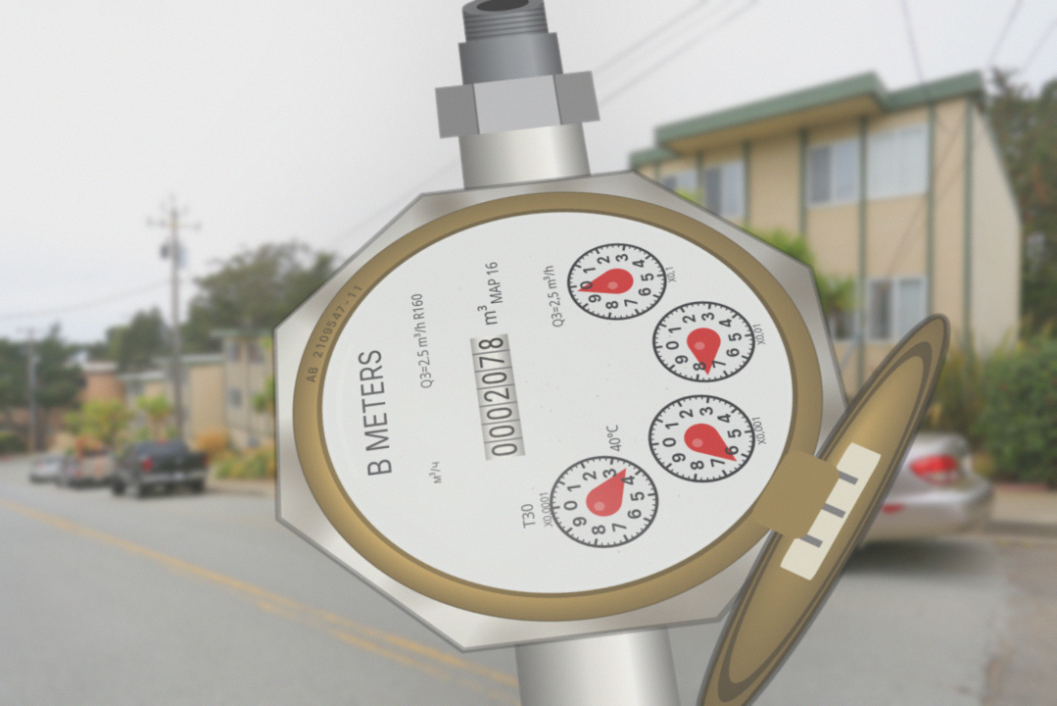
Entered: 2077.9763; m³
